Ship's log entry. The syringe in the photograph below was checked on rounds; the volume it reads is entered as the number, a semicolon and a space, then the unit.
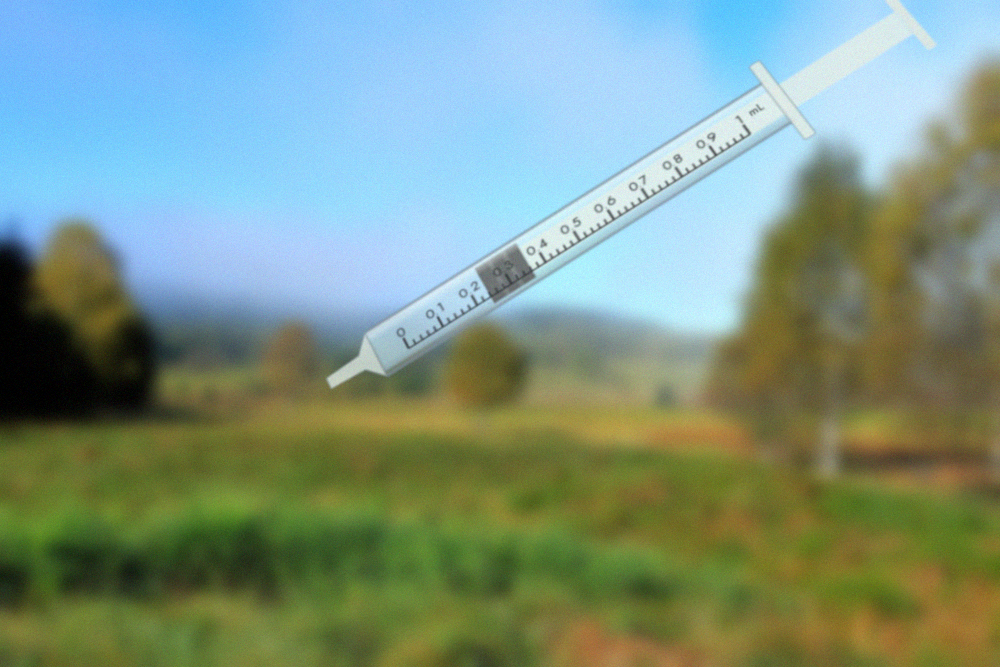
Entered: 0.24; mL
